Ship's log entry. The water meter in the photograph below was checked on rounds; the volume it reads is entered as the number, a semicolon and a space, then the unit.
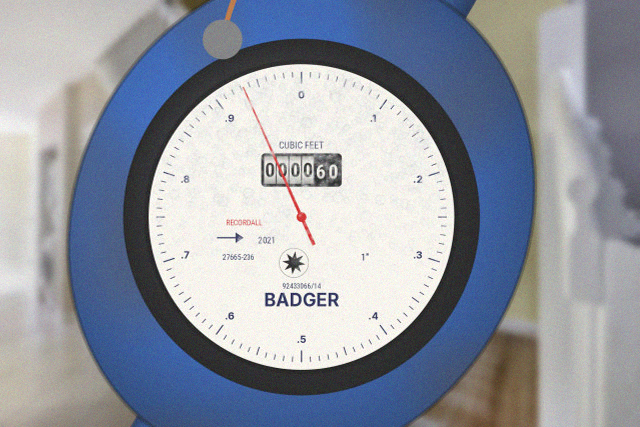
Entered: 59.93; ft³
